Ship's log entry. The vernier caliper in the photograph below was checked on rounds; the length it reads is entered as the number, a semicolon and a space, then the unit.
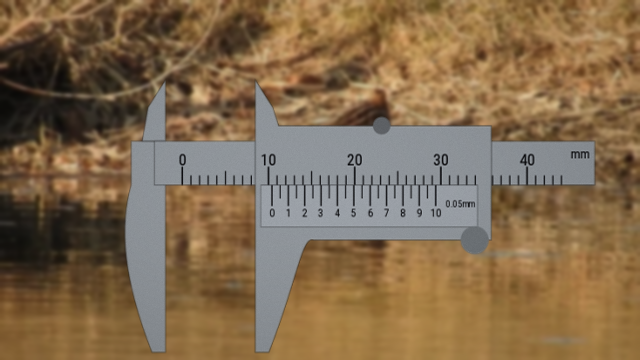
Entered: 10.4; mm
